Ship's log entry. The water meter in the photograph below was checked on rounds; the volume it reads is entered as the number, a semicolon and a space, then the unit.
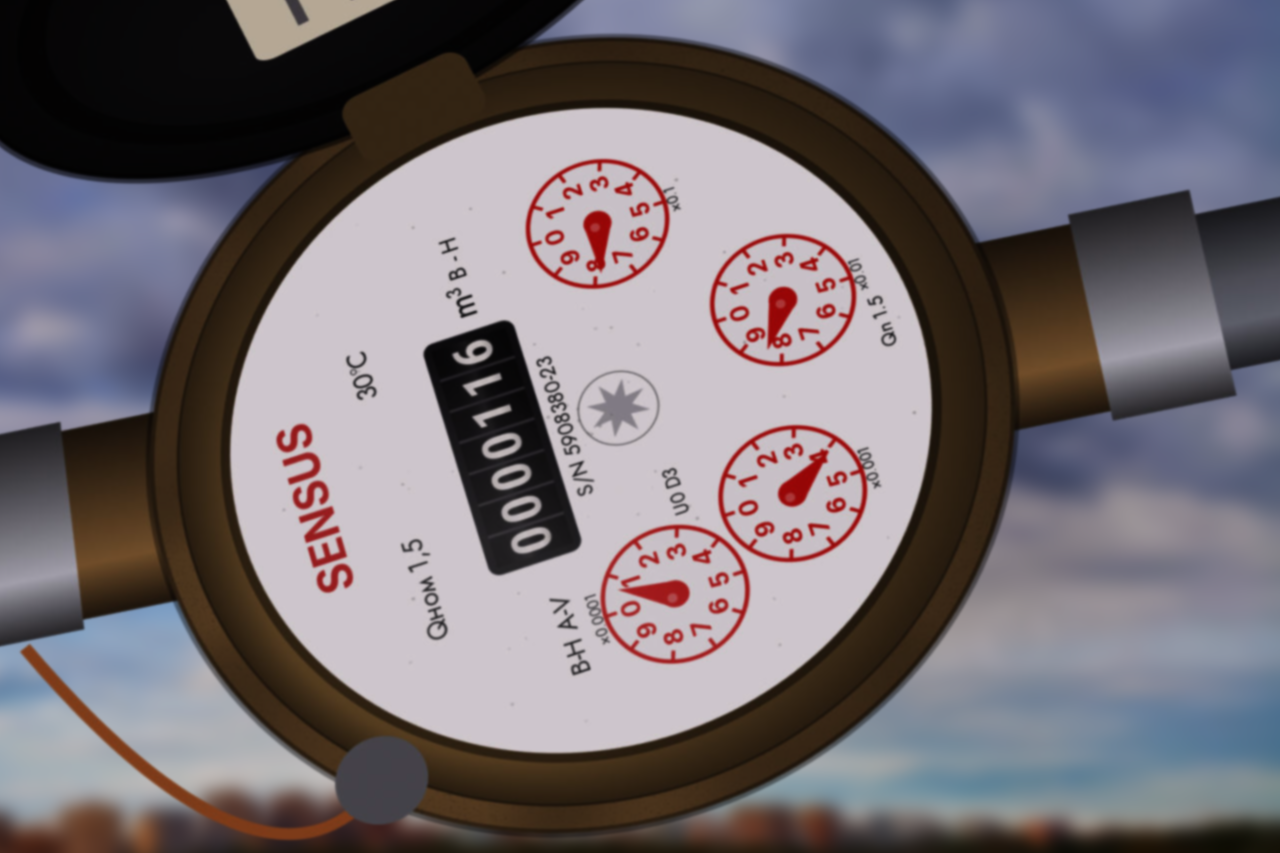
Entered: 116.7840; m³
